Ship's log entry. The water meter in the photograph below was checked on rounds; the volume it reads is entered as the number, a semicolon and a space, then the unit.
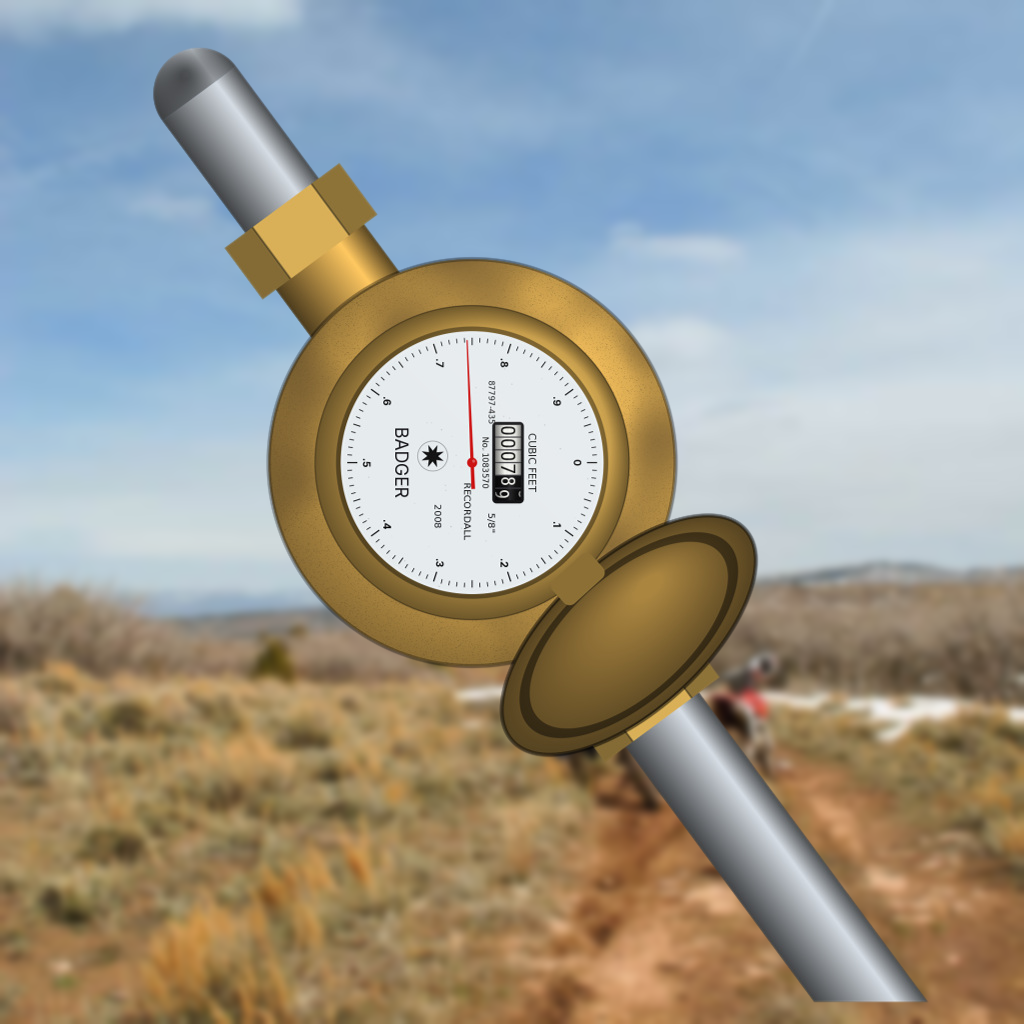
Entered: 788.74; ft³
